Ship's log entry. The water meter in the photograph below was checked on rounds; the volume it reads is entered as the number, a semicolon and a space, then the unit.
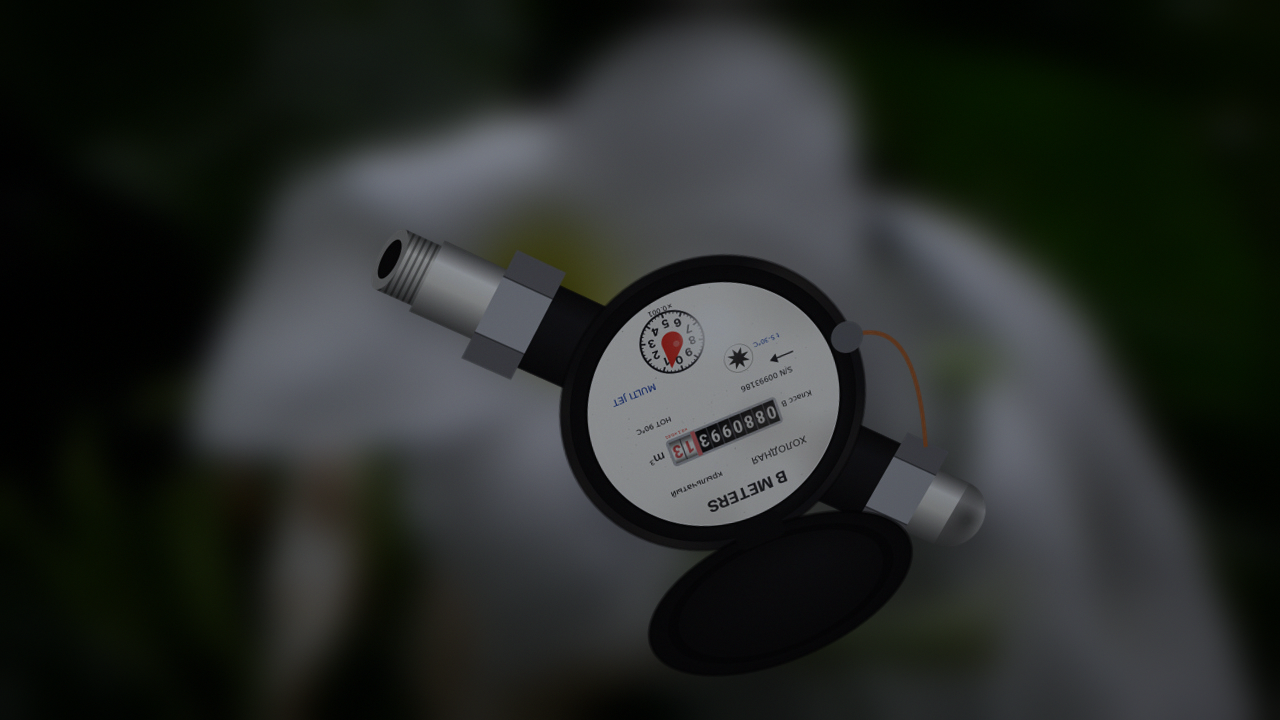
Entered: 880993.130; m³
